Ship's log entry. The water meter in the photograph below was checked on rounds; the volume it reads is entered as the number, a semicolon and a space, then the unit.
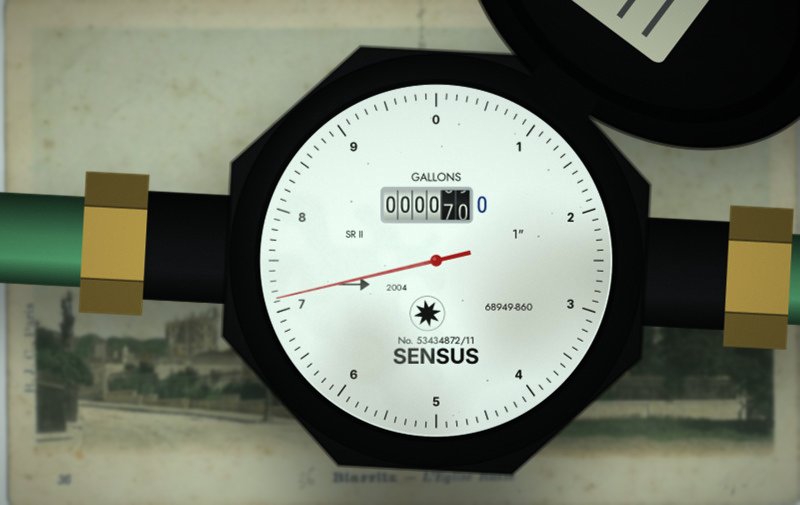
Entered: 697.1; gal
